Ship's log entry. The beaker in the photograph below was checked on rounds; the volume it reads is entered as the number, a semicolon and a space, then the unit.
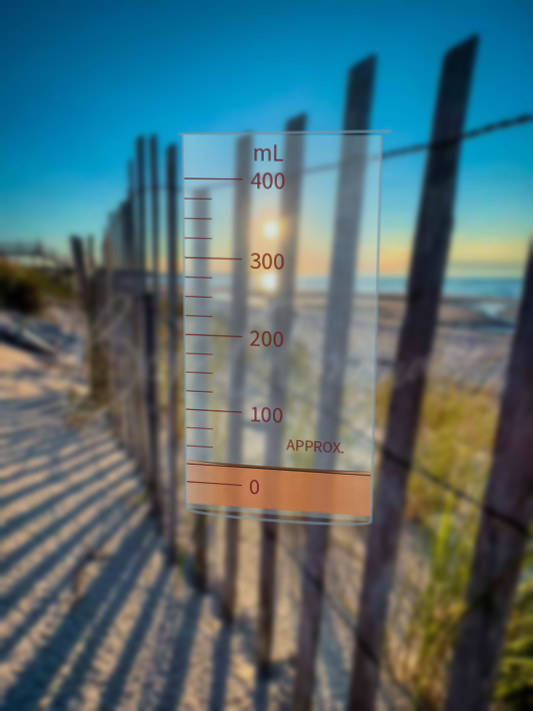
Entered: 25; mL
